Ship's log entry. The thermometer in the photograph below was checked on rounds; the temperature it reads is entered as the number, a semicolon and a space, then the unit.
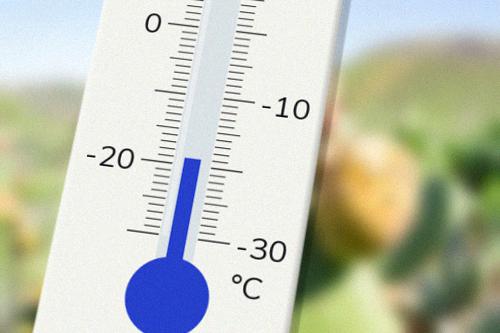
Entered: -19; °C
